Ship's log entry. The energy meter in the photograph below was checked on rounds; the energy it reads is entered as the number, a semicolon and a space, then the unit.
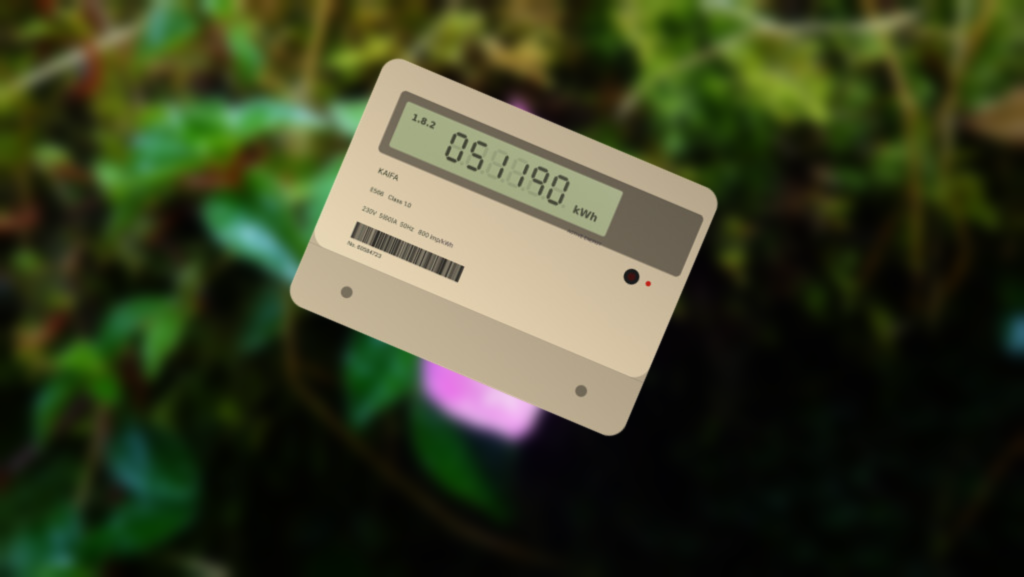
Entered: 51190; kWh
